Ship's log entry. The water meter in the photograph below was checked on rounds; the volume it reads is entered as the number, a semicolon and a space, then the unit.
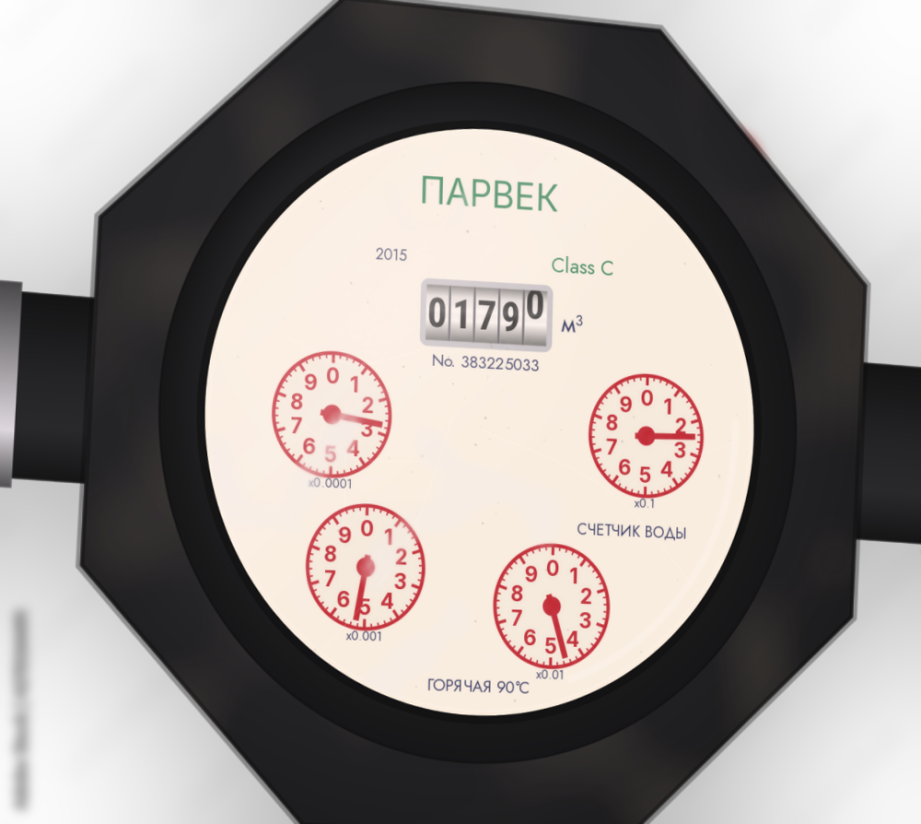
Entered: 1790.2452; m³
